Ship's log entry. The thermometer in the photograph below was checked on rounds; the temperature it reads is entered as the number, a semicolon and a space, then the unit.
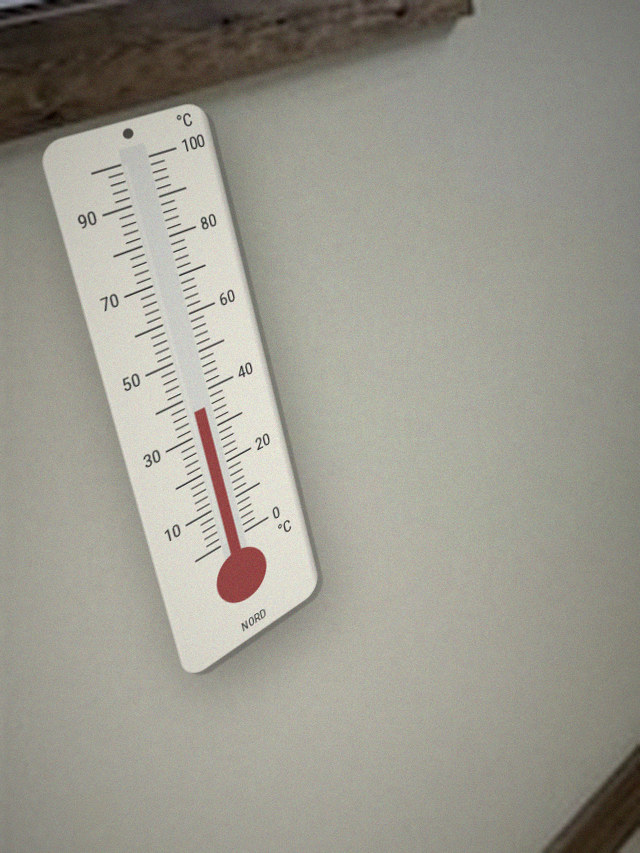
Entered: 36; °C
